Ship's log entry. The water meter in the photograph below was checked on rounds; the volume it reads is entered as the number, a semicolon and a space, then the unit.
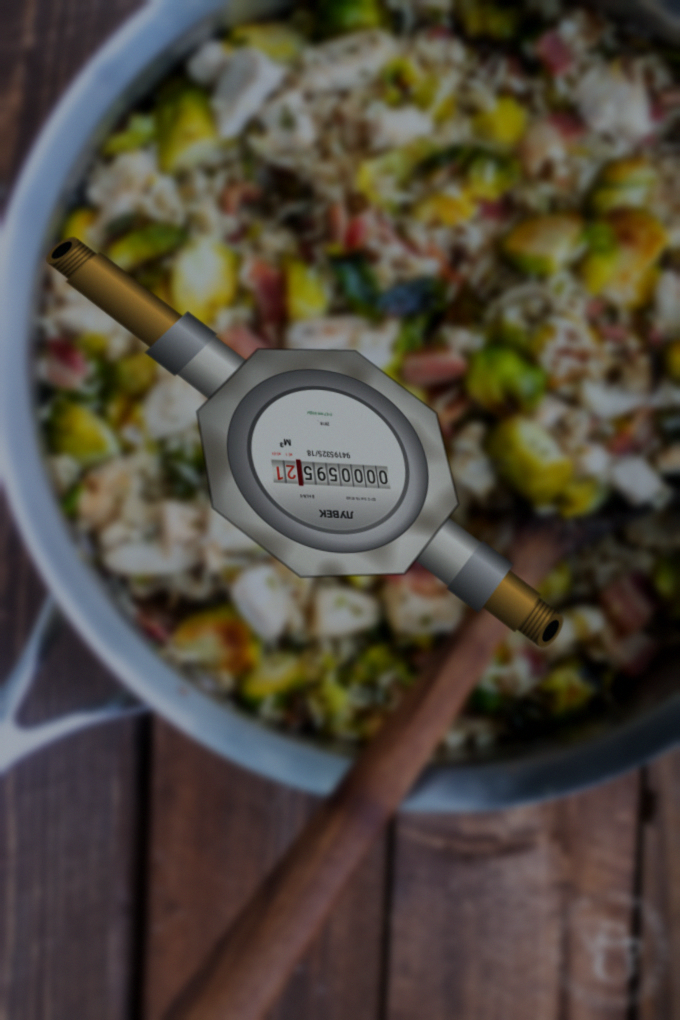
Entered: 595.21; m³
